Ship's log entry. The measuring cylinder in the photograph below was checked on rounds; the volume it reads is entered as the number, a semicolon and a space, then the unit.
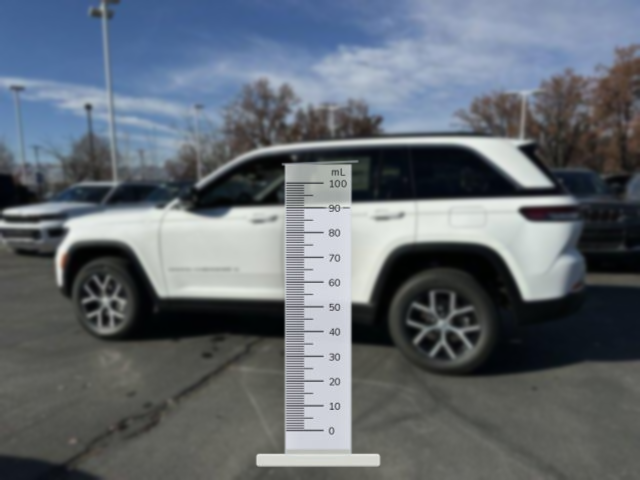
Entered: 90; mL
